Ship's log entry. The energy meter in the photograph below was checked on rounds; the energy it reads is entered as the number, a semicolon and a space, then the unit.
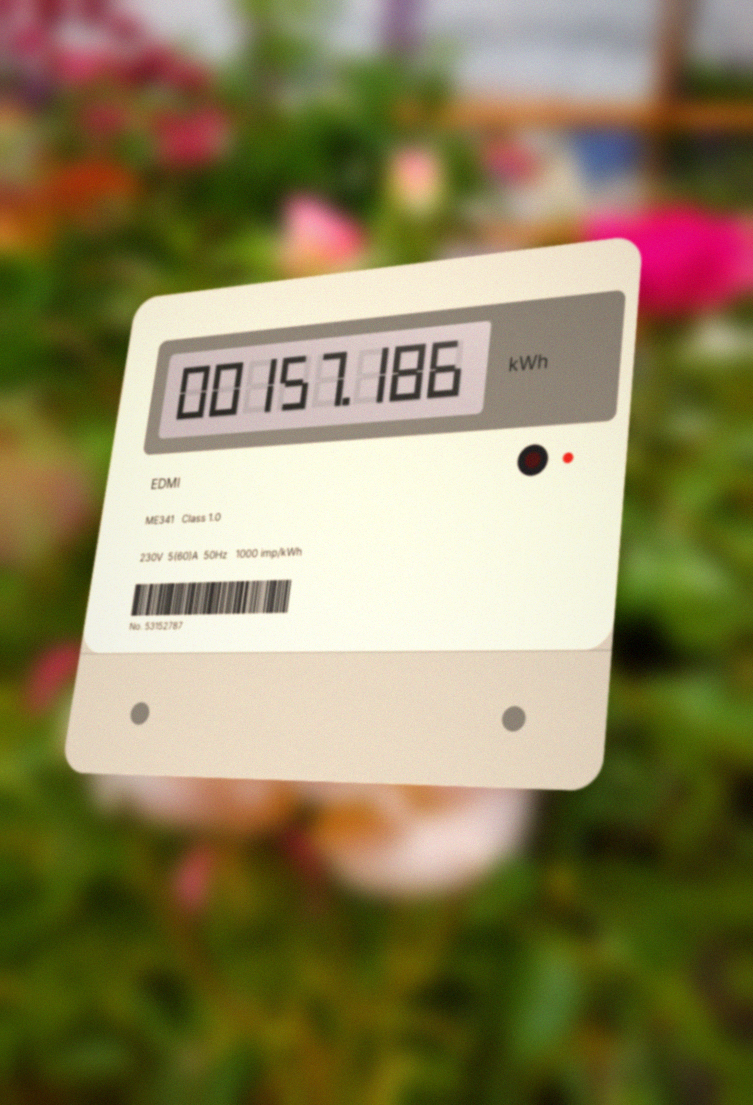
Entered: 157.186; kWh
